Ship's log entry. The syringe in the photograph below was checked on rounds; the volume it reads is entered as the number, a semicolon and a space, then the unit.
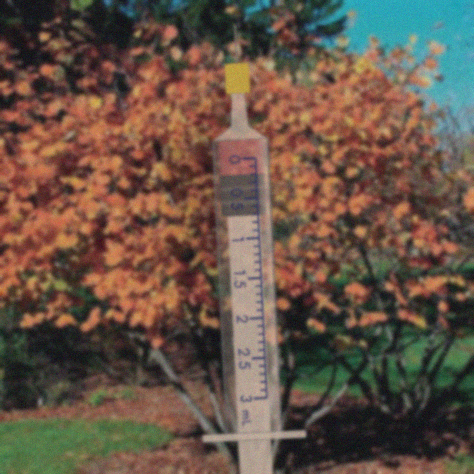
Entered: 0.2; mL
